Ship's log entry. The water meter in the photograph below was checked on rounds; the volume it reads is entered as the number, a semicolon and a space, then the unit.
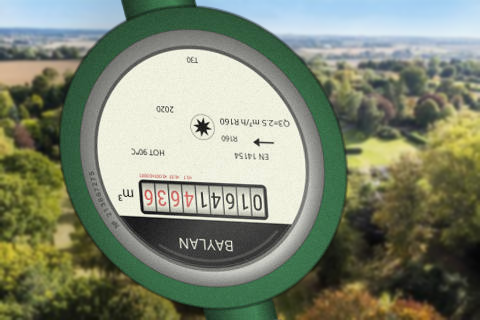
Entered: 1641.4636; m³
